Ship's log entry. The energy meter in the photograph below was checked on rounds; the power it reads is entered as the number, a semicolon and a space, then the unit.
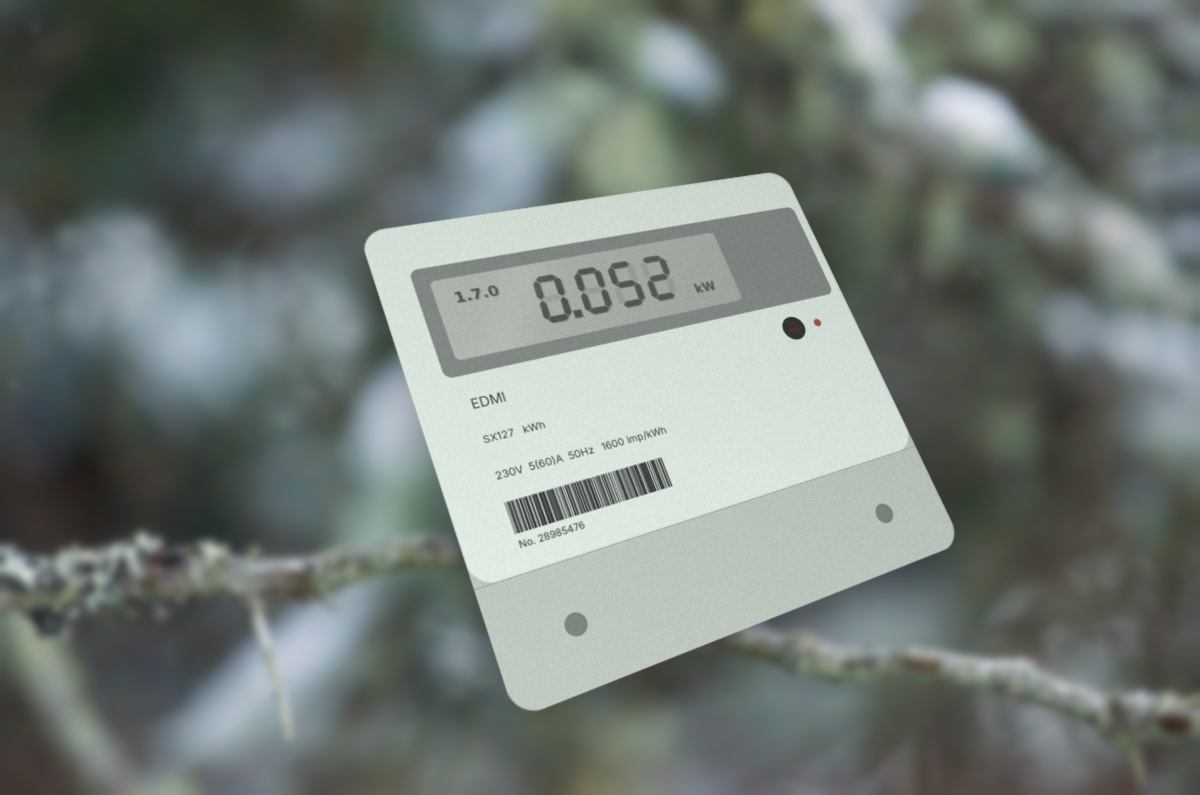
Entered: 0.052; kW
